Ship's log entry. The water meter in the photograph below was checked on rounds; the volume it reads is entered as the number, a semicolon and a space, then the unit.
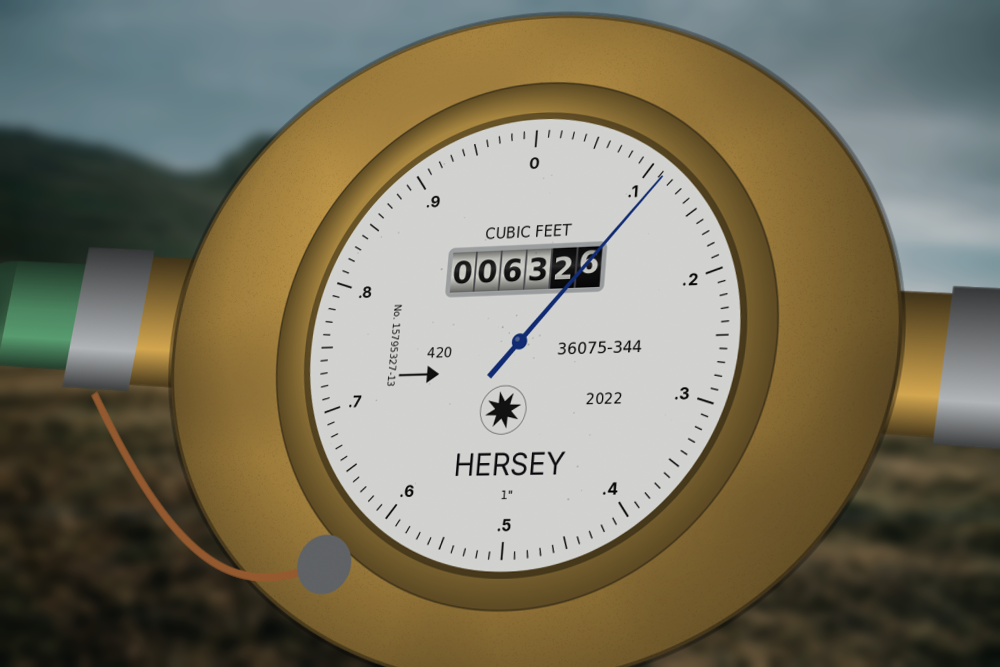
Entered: 6326.11; ft³
